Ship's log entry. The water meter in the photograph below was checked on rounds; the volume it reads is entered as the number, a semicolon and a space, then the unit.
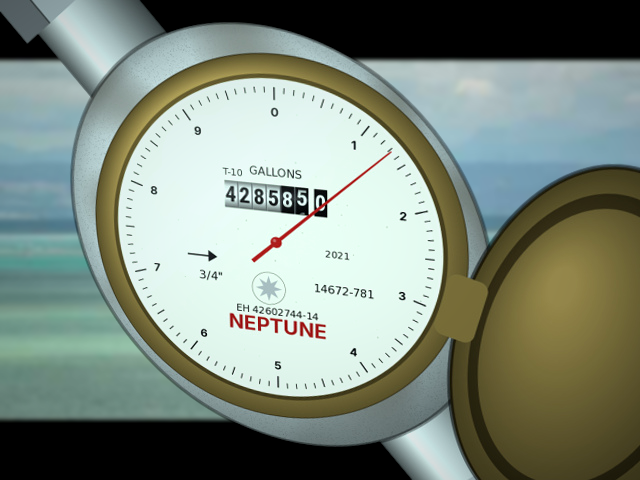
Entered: 4285851.3; gal
